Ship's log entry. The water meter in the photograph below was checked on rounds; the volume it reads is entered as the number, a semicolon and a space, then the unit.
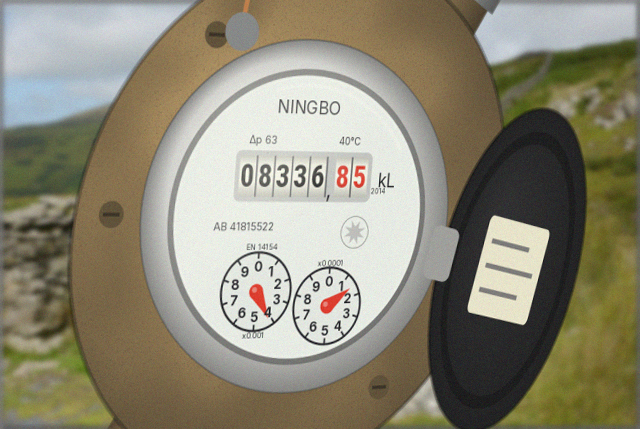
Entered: 8336.8541; kL
